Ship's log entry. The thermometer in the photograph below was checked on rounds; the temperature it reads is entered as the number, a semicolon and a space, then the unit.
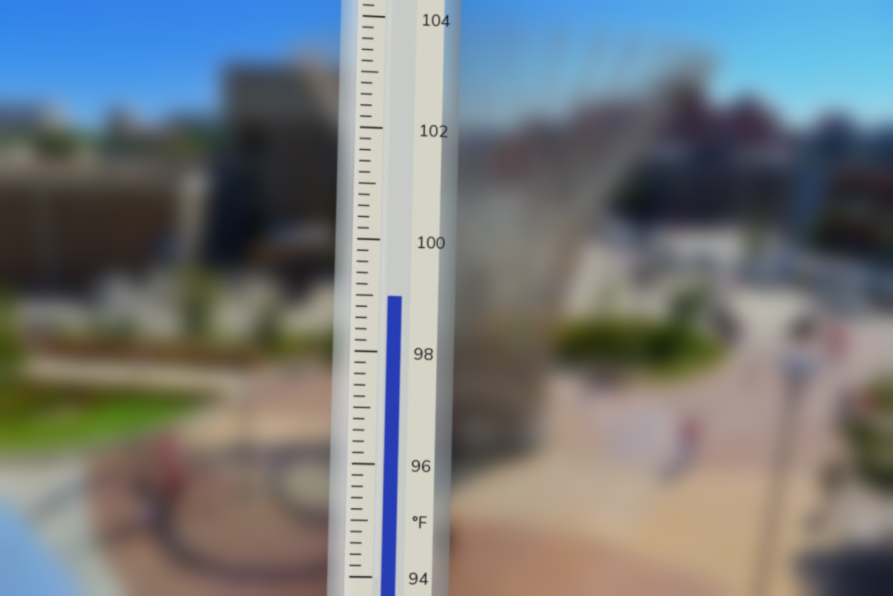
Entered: 99; °F
